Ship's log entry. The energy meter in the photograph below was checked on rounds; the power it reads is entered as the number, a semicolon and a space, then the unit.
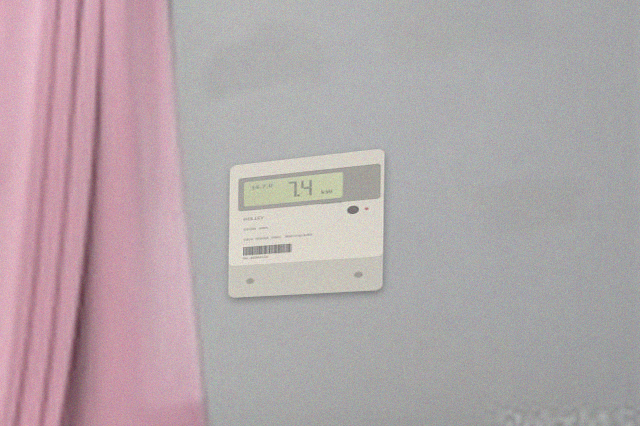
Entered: 7.4; kW
